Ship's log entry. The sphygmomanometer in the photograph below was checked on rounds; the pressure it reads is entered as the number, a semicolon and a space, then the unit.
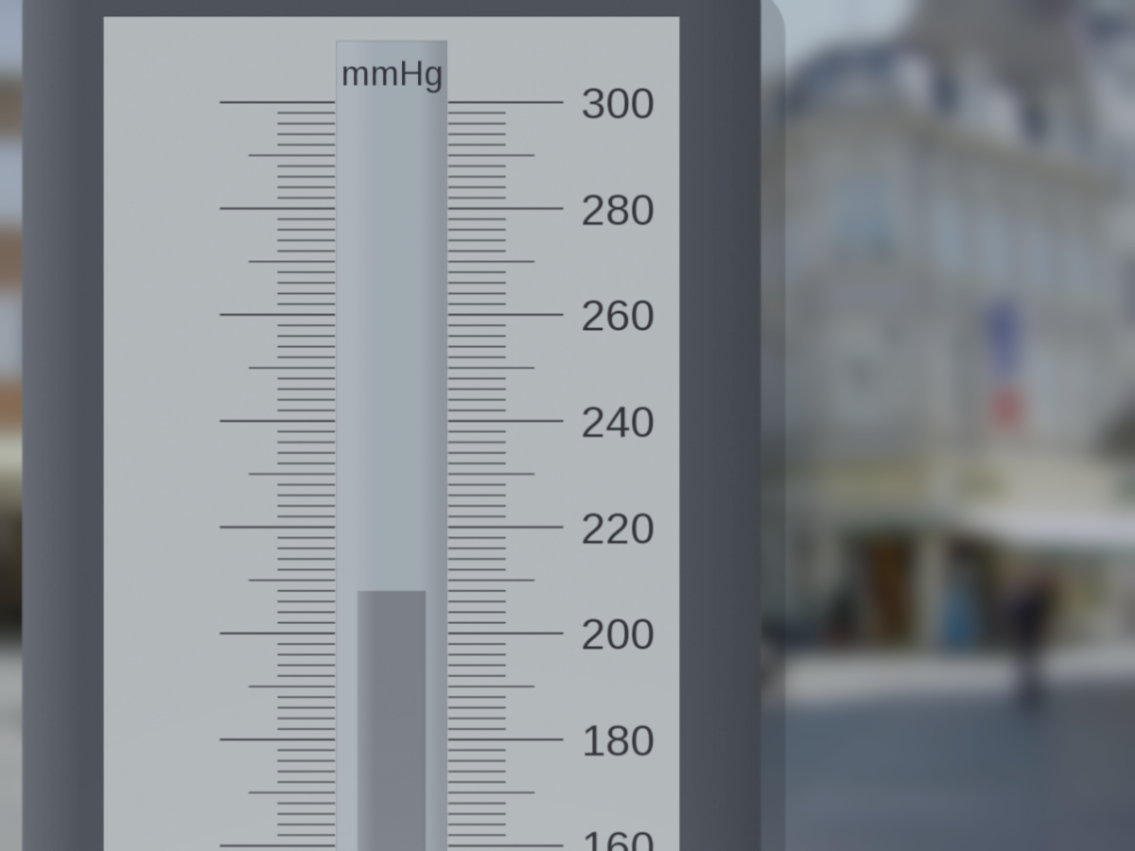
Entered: 208; mmHg
